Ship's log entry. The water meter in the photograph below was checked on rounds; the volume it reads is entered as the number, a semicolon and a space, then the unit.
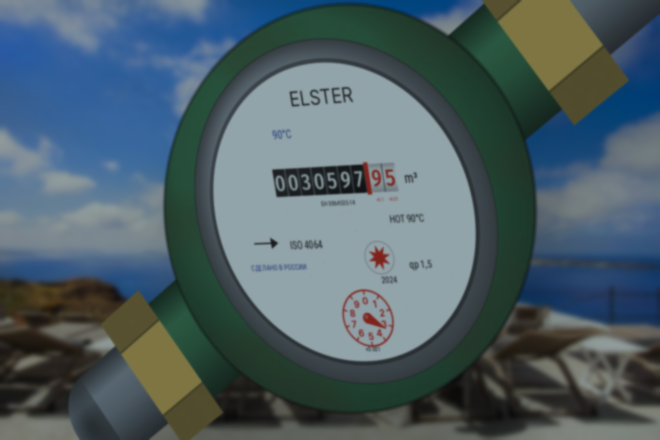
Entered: 30597.953; m³
